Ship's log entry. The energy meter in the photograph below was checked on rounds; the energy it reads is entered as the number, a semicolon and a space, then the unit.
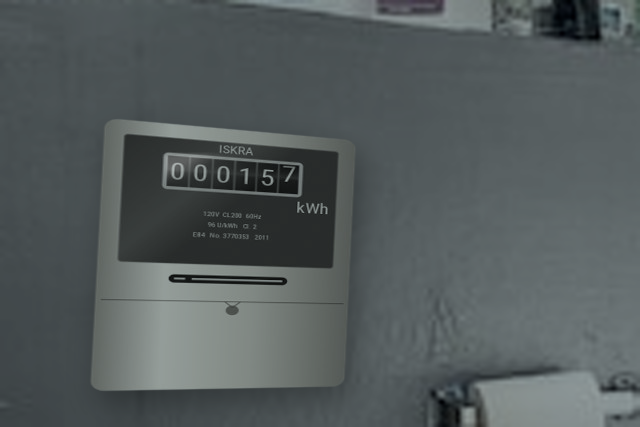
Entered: 157; kWh
